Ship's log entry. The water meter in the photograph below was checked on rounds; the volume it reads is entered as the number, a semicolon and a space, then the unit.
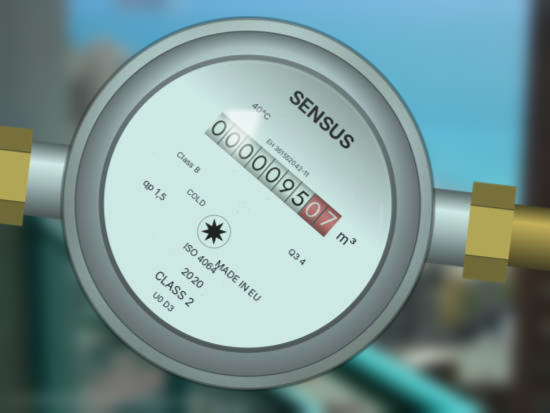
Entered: 95.07; m³
